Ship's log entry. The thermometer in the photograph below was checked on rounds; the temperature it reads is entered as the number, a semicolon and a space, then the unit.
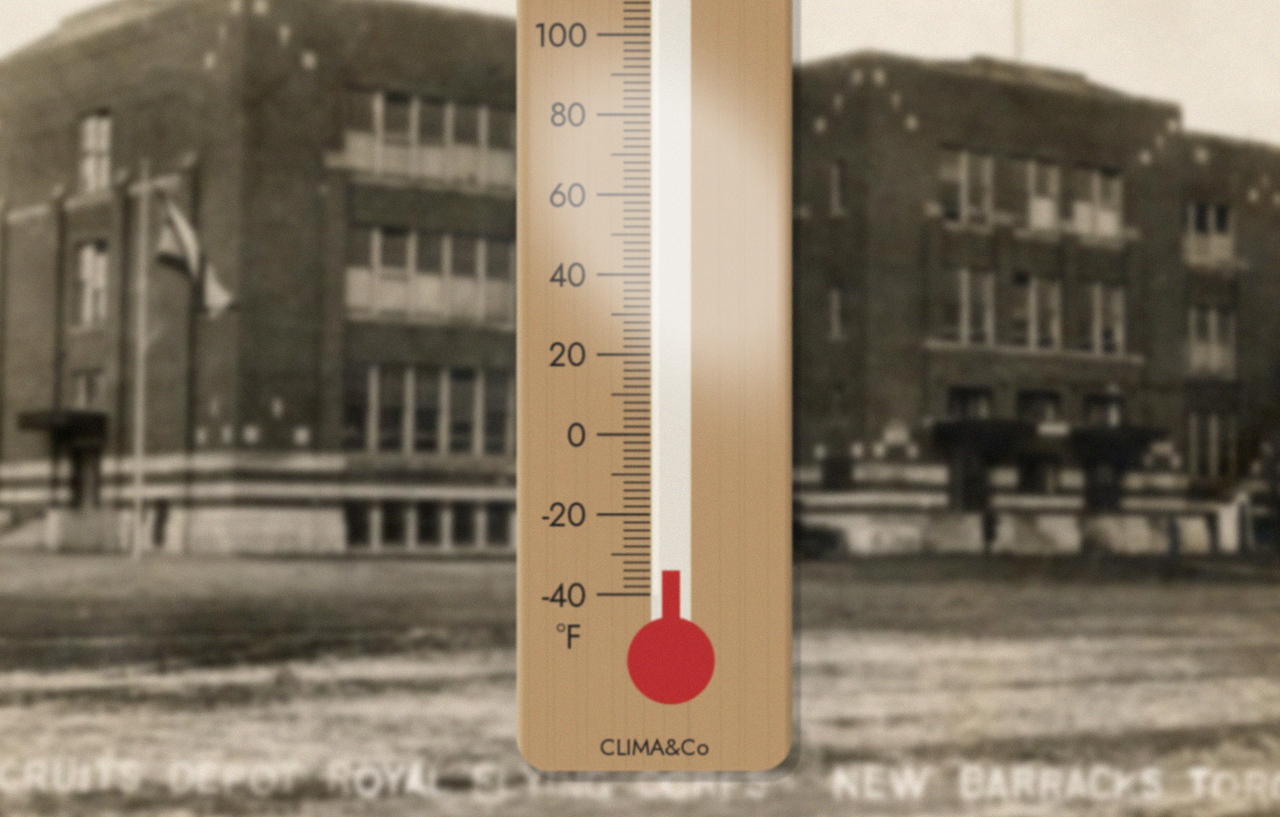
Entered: -34; °F
